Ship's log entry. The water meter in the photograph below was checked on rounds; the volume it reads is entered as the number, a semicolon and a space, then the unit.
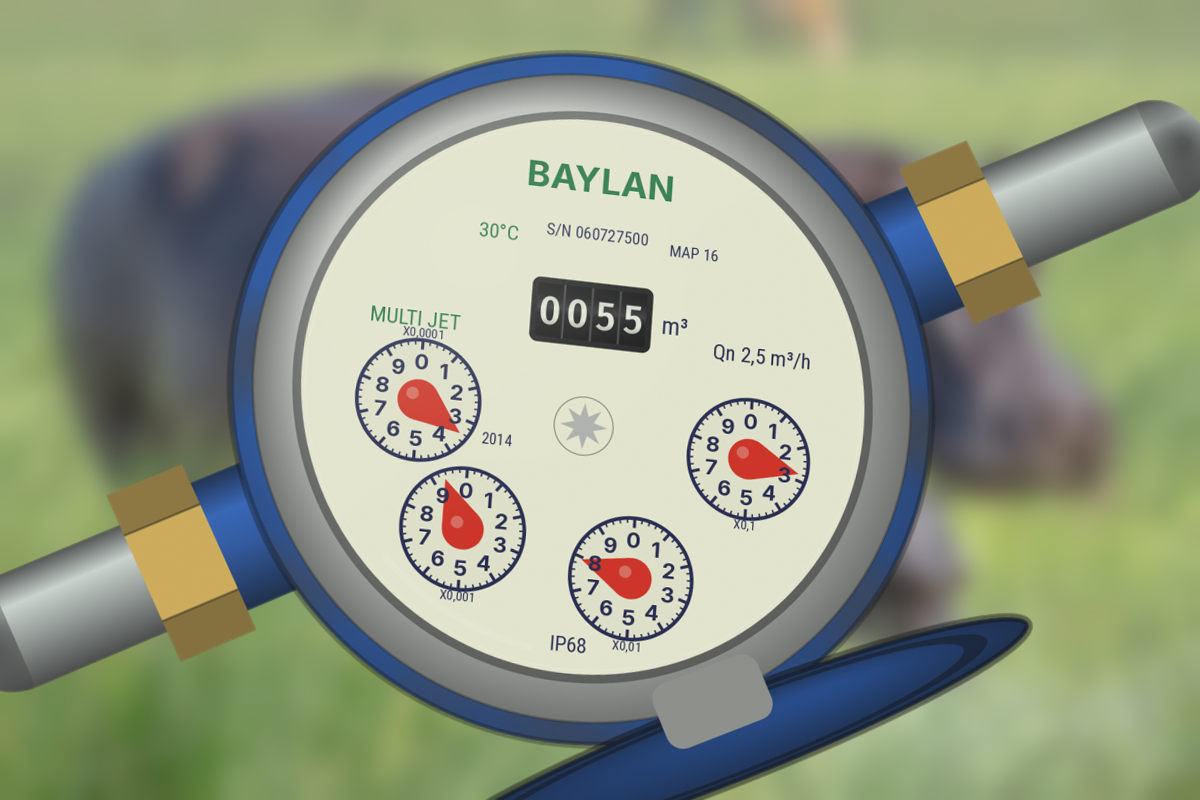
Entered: 55.2793; m³
